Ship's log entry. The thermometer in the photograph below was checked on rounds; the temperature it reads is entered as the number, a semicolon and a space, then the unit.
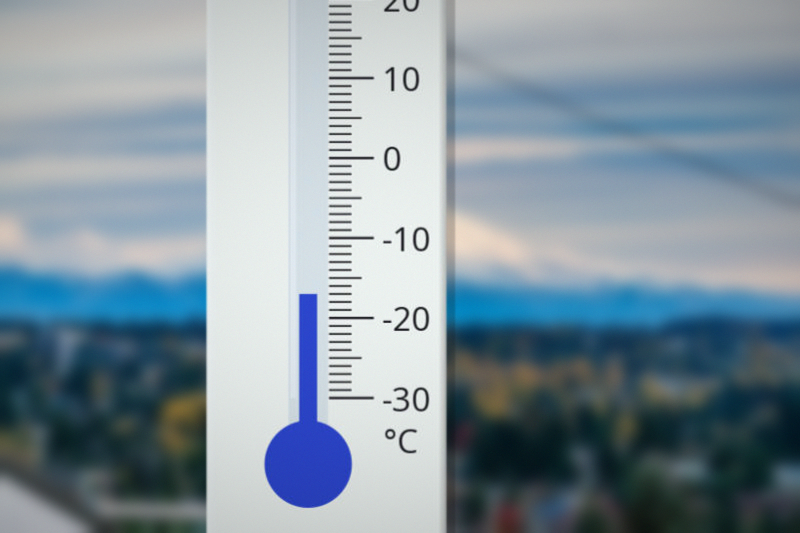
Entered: -17; °C
